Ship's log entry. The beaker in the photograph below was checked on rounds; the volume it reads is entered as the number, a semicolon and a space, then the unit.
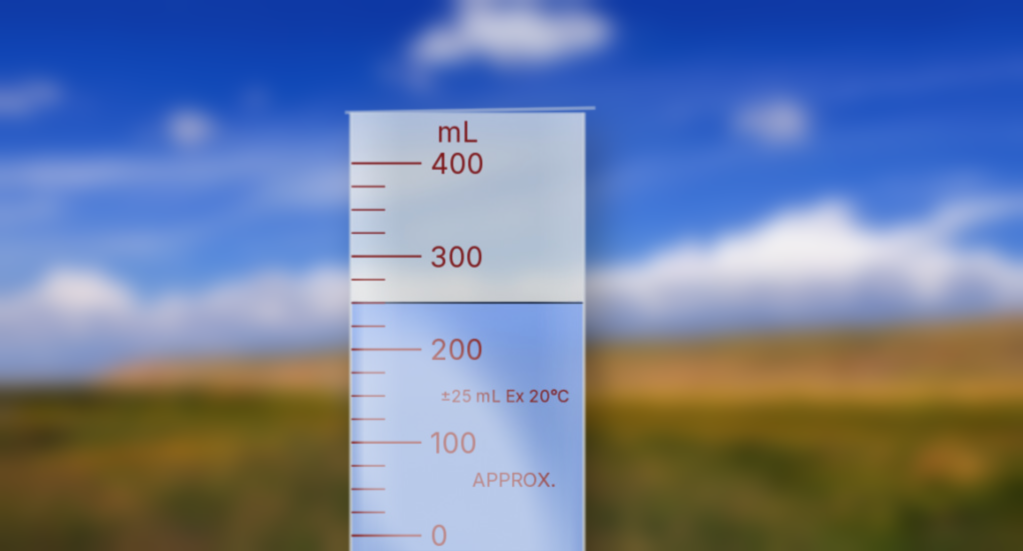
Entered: 250; mL
